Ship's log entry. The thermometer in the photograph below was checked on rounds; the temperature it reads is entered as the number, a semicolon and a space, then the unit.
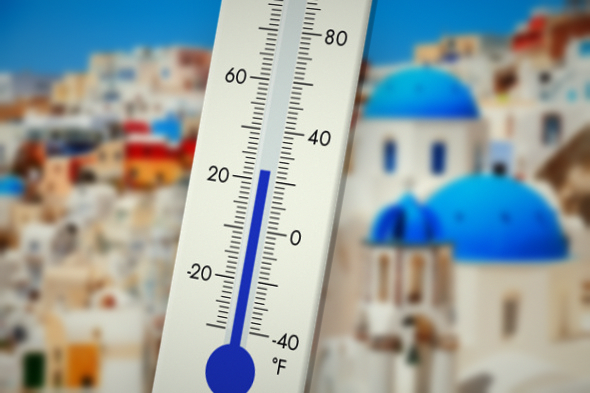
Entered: 24; °F
